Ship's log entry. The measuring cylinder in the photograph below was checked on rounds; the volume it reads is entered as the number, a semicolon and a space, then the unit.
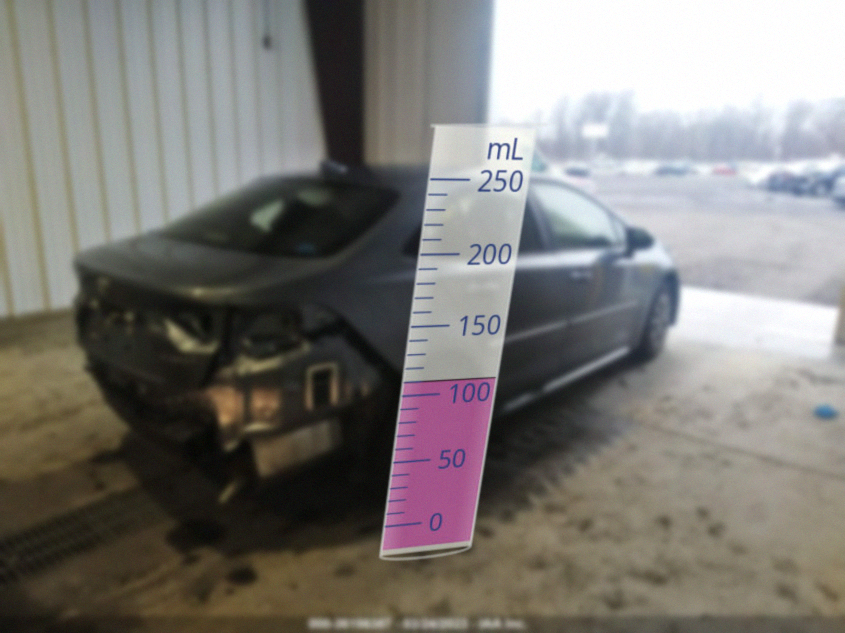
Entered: 110; mL
